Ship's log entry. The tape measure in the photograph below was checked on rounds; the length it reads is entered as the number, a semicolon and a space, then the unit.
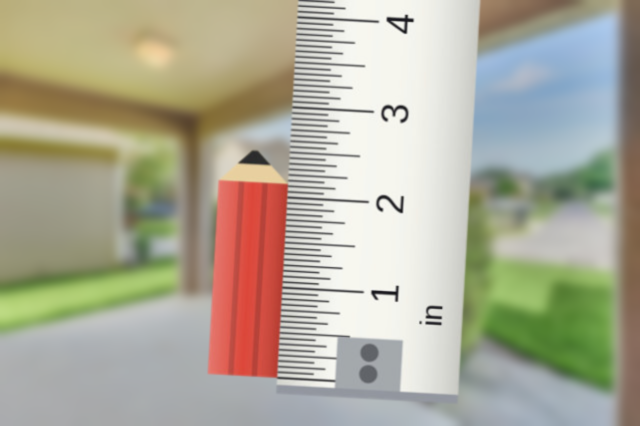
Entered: 2.5; in
